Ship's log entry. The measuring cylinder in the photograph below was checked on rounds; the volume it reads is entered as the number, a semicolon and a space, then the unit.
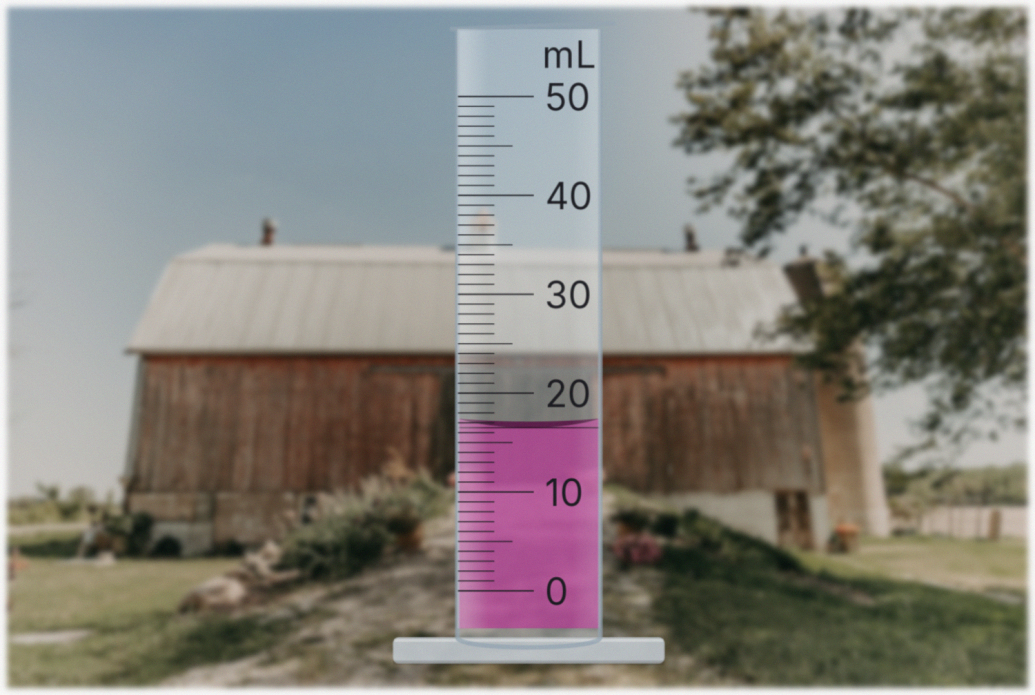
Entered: 16.5; mL
